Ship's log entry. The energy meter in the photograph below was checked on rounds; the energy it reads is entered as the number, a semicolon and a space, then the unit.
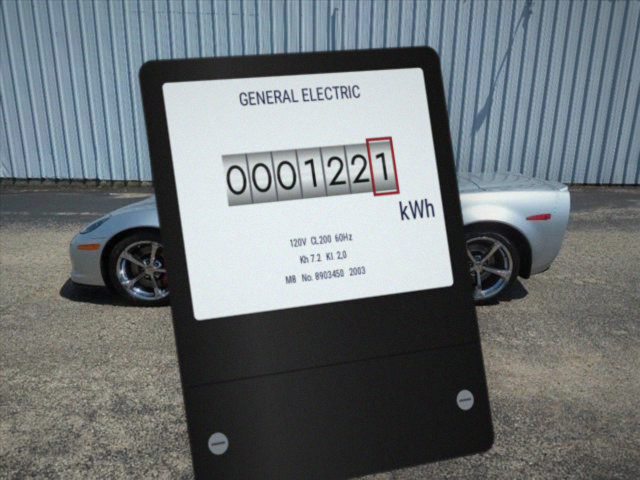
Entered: 122.1; kWh
